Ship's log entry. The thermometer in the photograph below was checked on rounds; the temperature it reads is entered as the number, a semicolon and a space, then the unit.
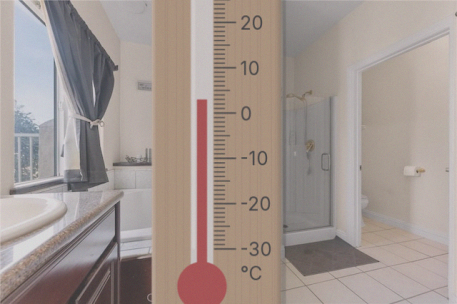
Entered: 3; °C
